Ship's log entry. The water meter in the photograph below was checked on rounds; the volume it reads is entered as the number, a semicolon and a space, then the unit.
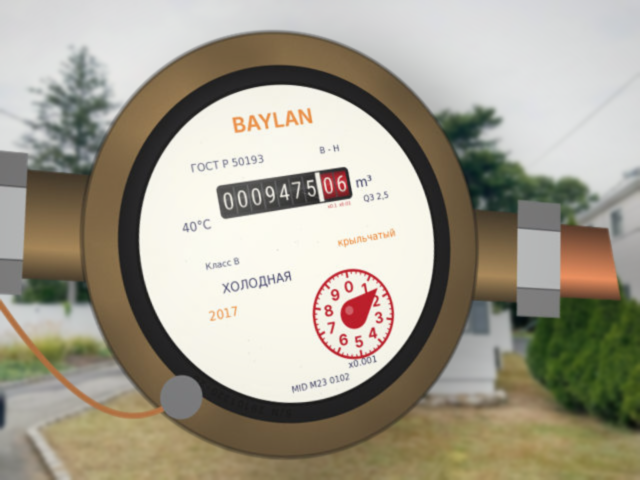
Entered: 9475.061; m³
